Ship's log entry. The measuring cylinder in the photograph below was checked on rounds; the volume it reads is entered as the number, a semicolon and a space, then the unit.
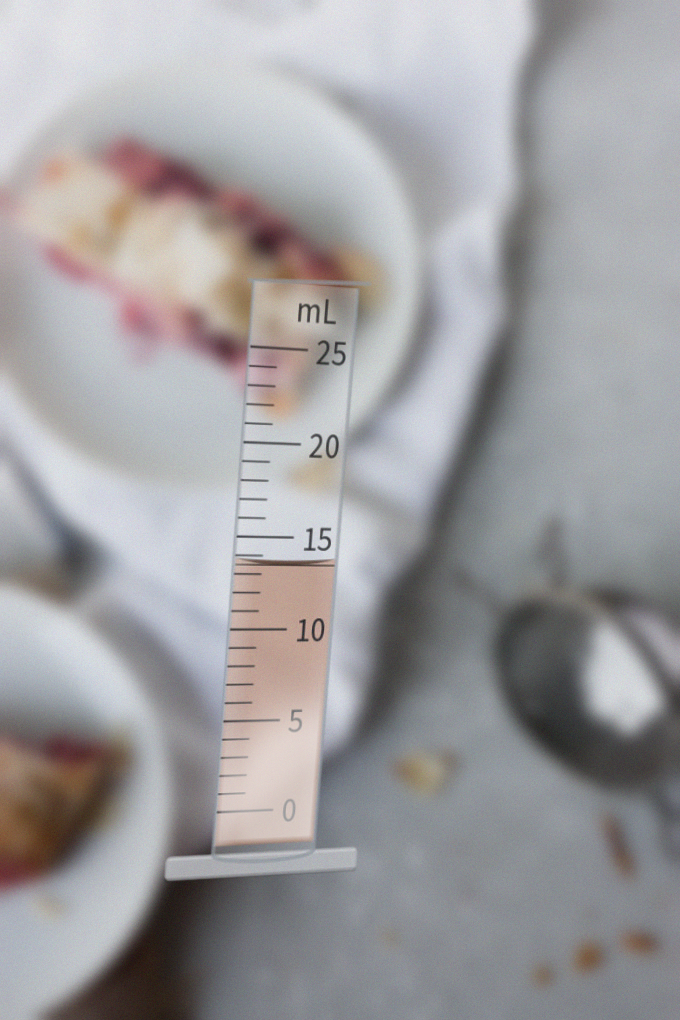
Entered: 13.5; mL
